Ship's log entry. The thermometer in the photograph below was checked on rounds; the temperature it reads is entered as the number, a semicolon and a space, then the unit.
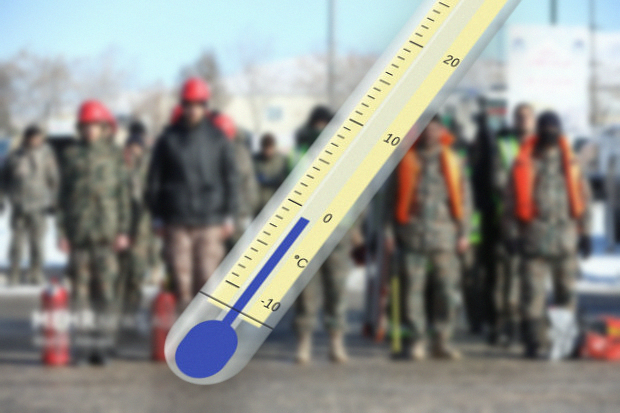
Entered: -1; °C
